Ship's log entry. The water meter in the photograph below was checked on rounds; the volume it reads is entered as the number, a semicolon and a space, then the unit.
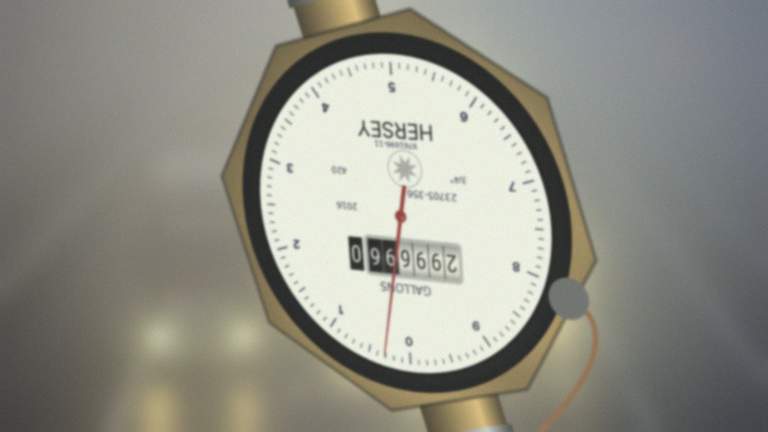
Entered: 2996960.3; gal
